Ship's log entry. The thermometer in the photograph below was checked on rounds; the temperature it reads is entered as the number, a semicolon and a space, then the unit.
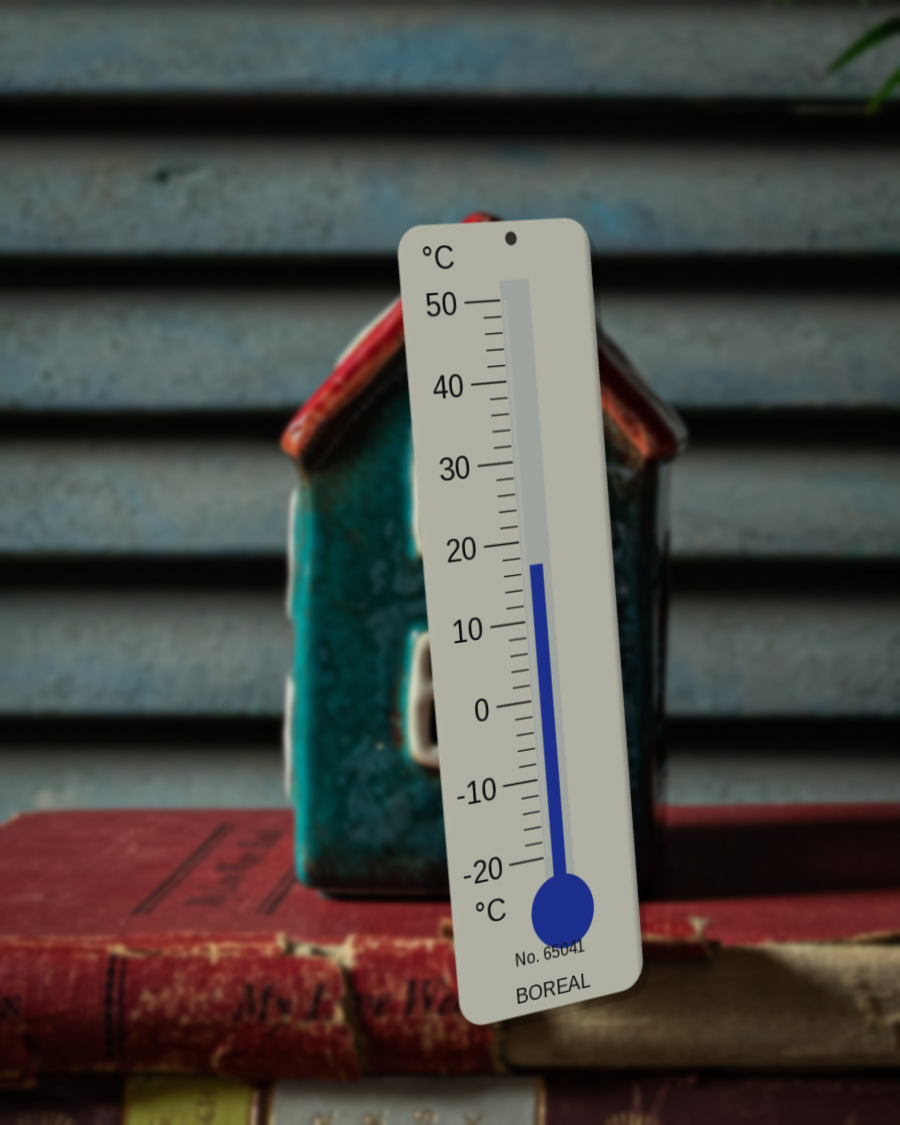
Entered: 17; °C
